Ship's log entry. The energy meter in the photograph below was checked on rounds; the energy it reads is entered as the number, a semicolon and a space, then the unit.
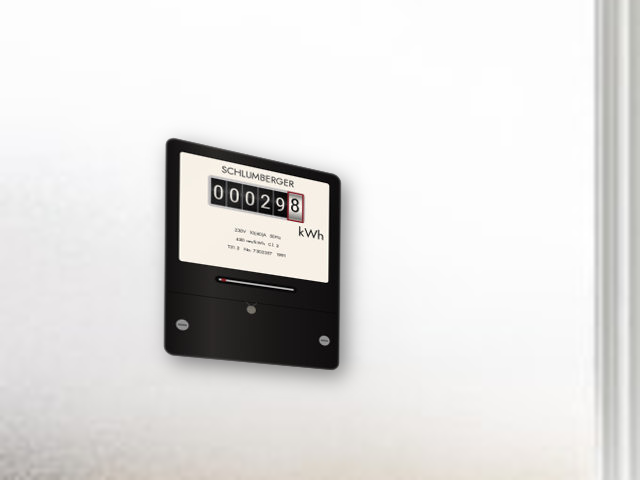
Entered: 29.8; kWh
